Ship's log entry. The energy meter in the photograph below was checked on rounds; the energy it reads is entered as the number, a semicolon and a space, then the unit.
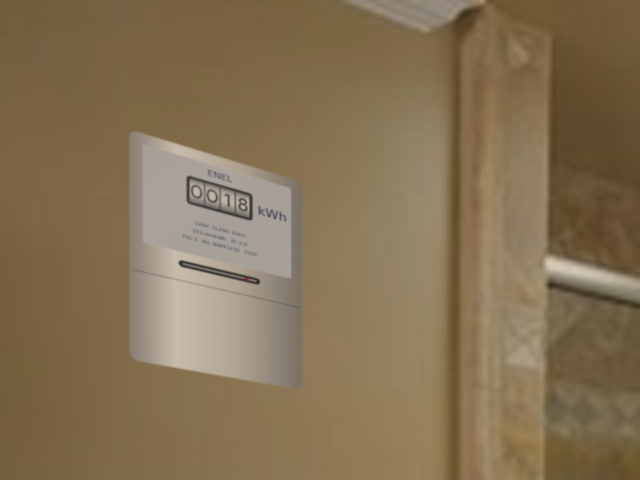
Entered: 18; kWh
